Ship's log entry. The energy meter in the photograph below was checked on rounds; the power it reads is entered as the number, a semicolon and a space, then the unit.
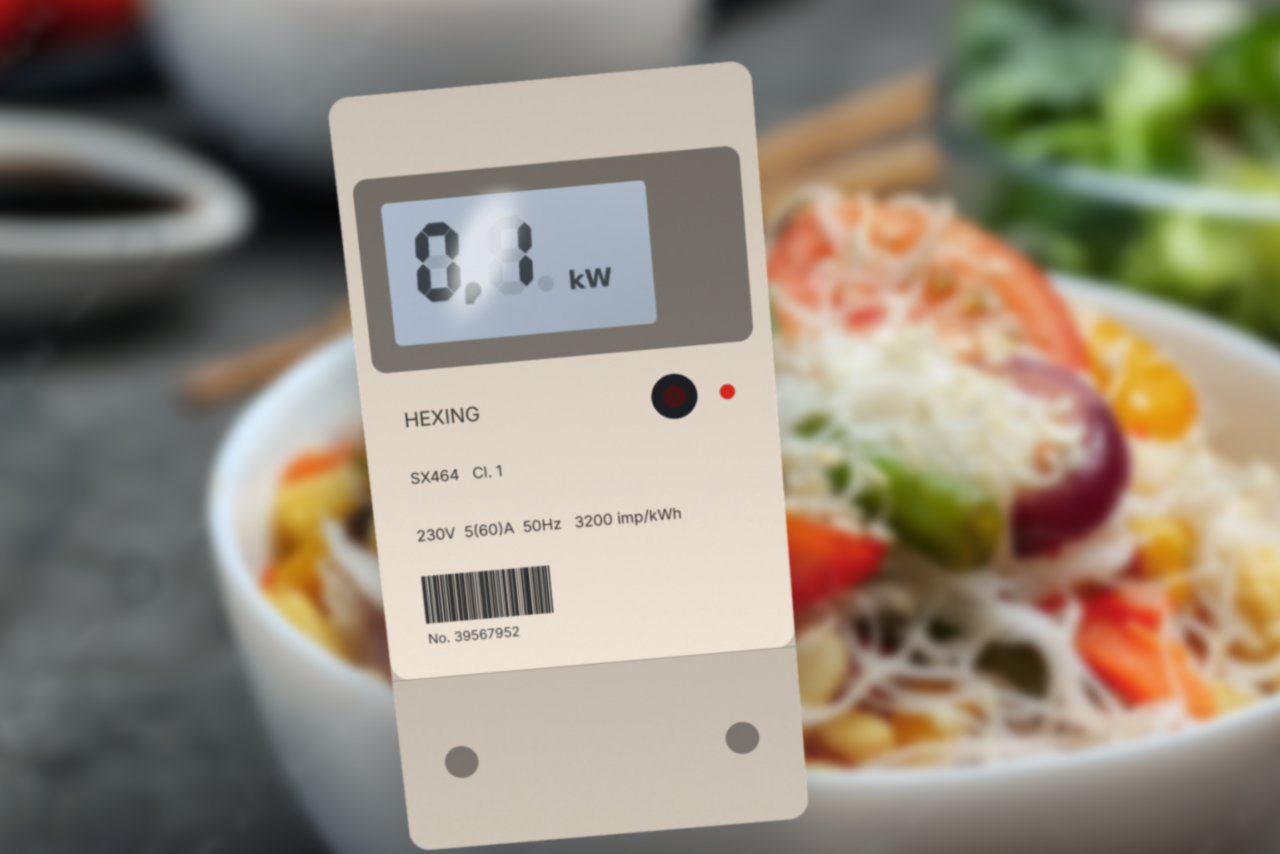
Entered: 0.1; kW
